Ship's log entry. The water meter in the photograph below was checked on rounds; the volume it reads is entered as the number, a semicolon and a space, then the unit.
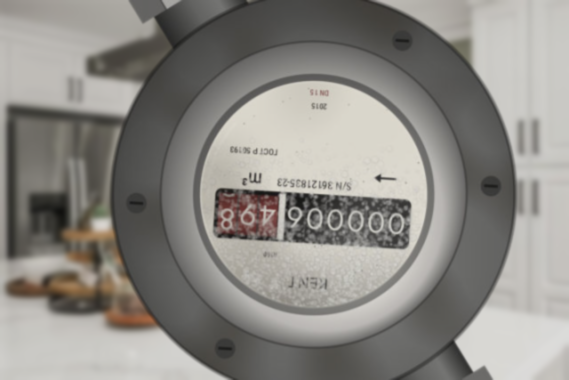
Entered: 6.498; m³
